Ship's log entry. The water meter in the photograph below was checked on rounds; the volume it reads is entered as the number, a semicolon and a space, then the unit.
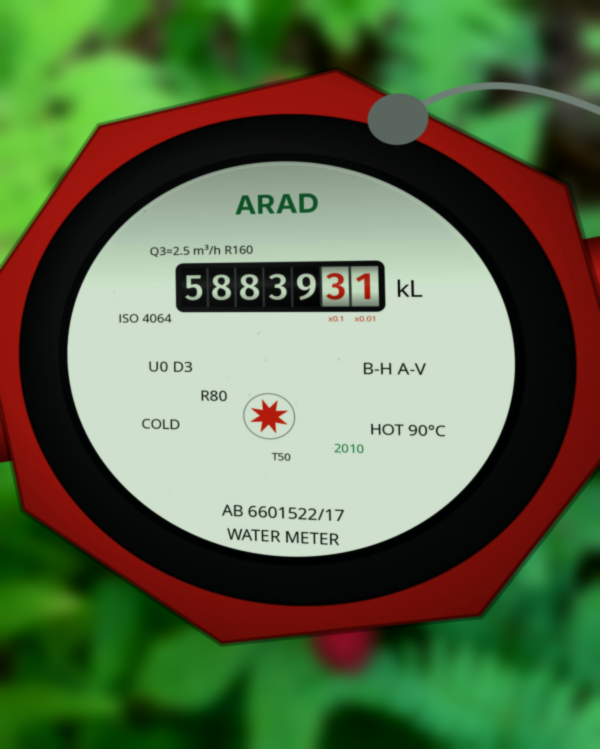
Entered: 58839.31; kL
